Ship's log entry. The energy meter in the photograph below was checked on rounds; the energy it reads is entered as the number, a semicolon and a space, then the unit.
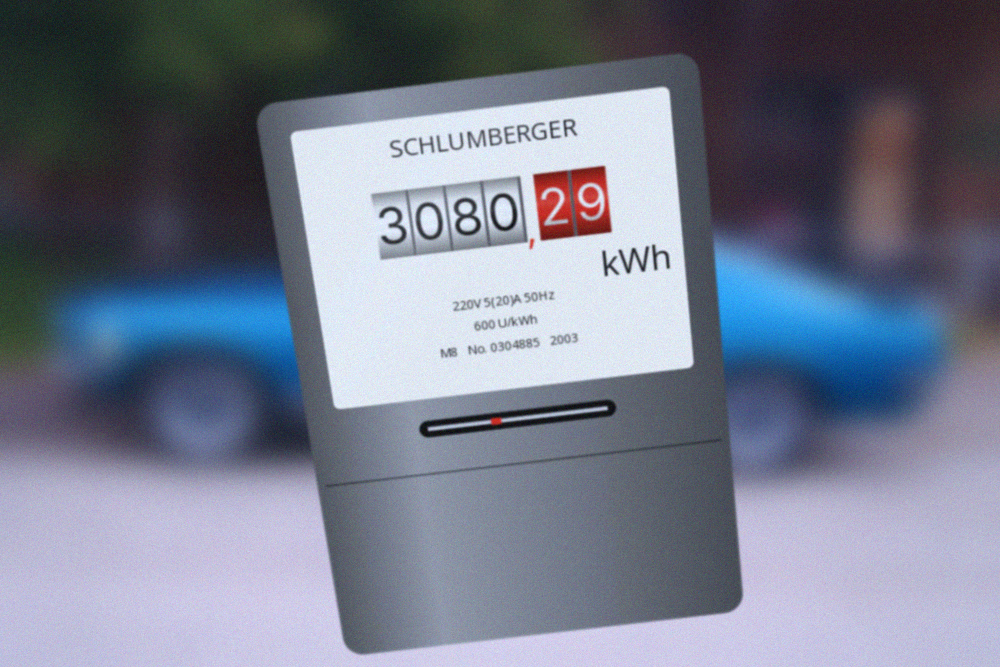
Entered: 3080.29; kWh
